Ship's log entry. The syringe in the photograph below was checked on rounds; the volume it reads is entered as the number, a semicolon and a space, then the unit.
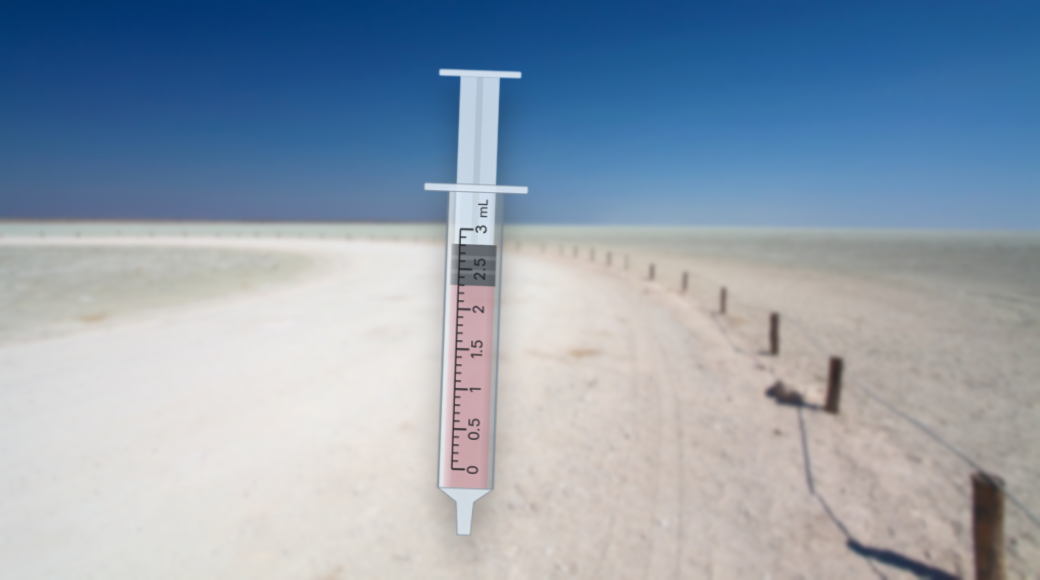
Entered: 2.3; mL
